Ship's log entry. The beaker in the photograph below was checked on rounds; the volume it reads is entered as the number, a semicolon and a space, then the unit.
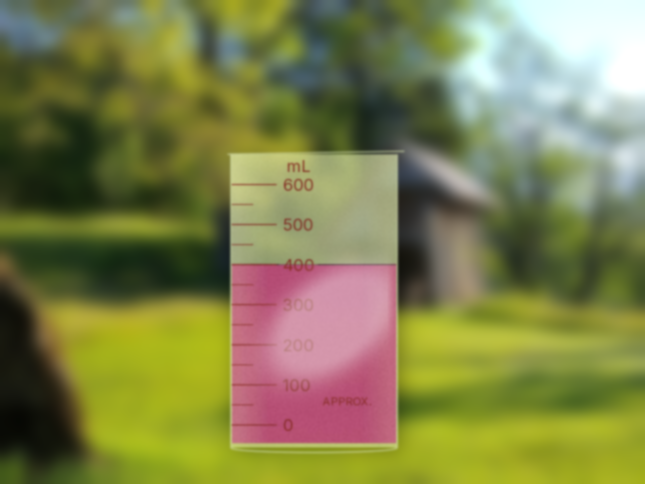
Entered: 400; mL
